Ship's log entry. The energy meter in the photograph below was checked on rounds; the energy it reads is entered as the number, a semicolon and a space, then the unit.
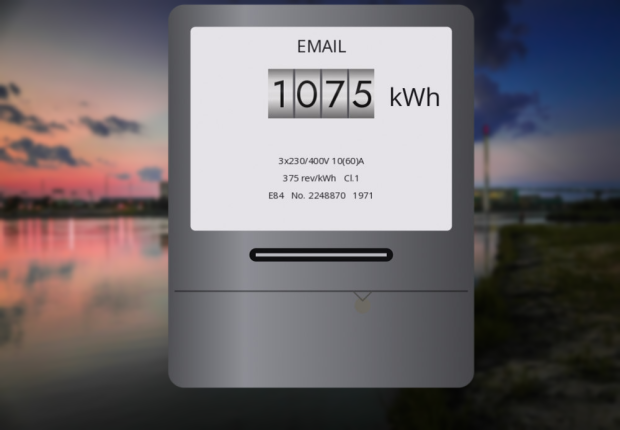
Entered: 1075; kWh
